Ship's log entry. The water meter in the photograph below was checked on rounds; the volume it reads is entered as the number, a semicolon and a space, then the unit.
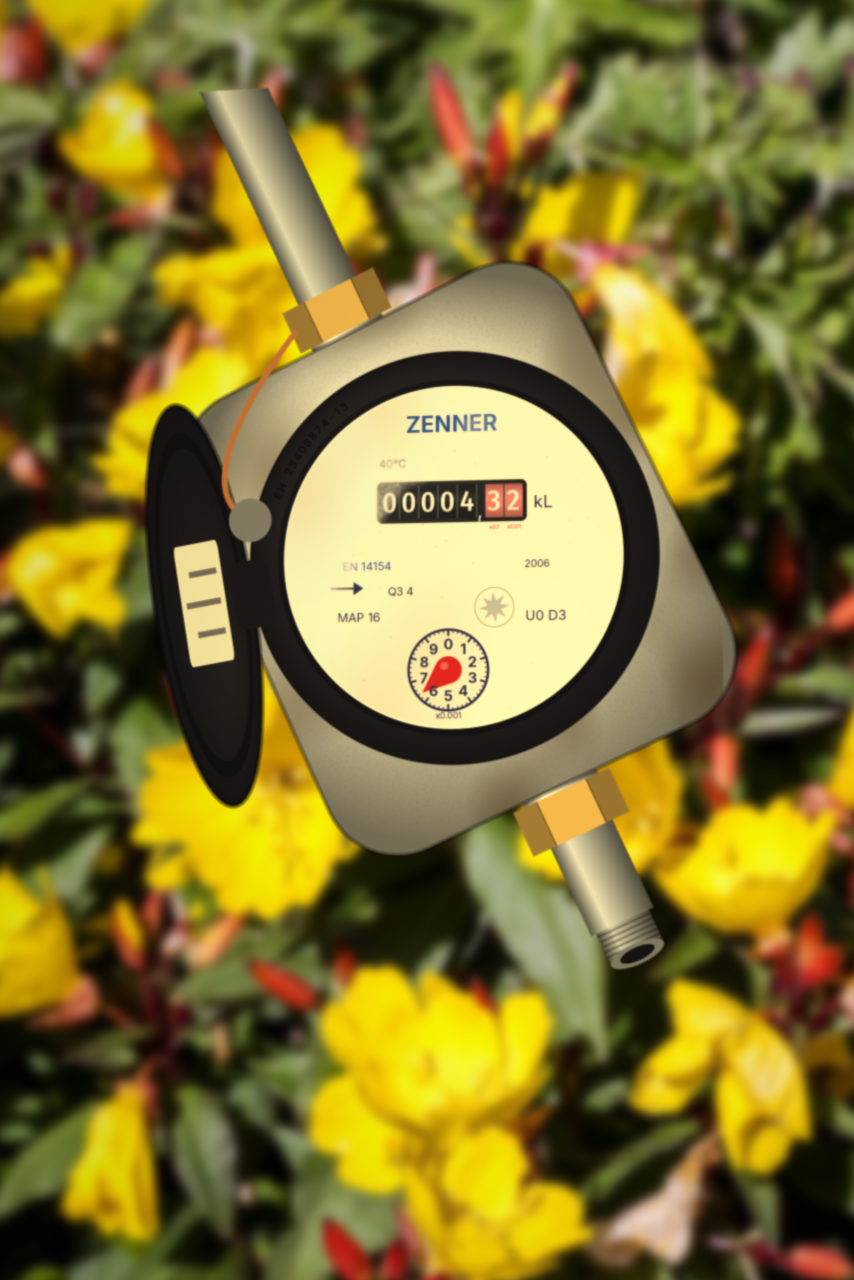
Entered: 4.326; kL
